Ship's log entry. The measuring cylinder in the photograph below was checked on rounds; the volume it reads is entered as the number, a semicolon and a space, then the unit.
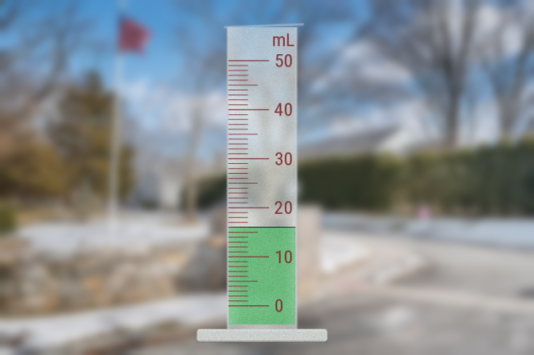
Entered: 16; mL
